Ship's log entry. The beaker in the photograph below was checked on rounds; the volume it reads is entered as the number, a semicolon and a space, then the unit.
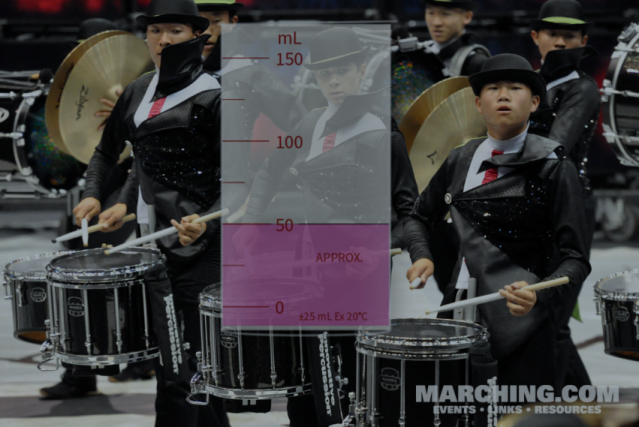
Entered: 50; mL
